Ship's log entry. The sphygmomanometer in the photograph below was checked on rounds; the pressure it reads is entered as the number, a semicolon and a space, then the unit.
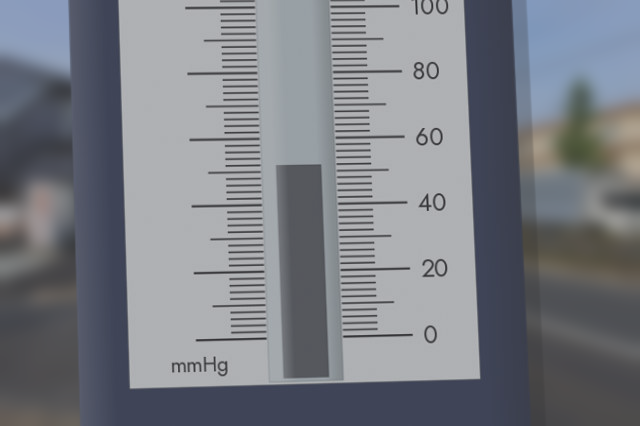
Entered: 52; mmHg
